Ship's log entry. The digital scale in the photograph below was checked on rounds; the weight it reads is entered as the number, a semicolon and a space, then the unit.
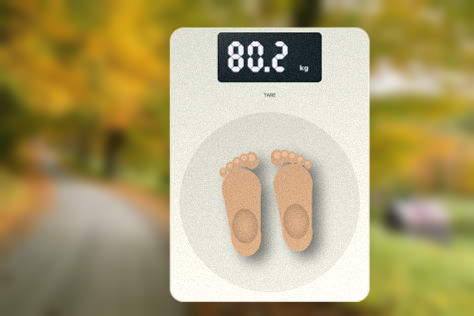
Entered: 80.2; kg
